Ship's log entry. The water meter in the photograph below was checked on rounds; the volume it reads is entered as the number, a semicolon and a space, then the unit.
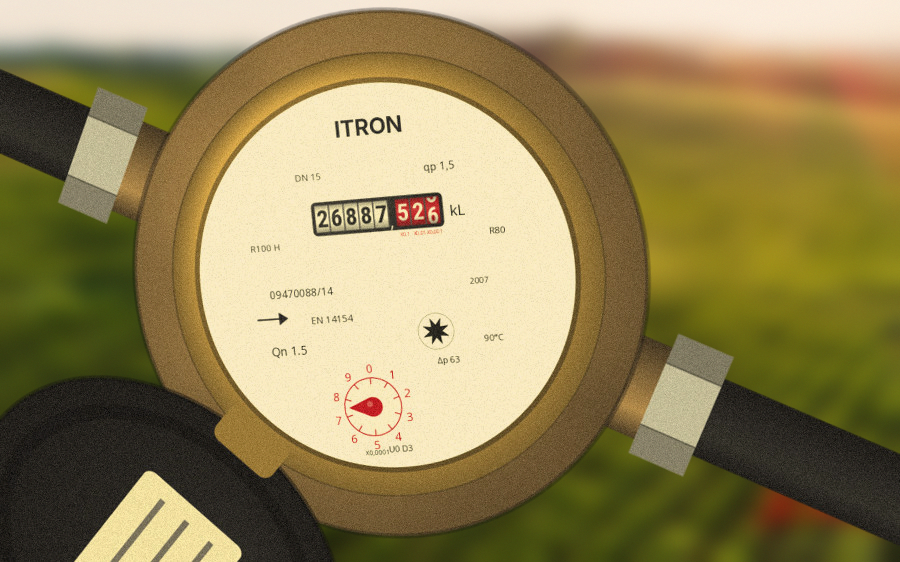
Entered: 26887.5257; kL
